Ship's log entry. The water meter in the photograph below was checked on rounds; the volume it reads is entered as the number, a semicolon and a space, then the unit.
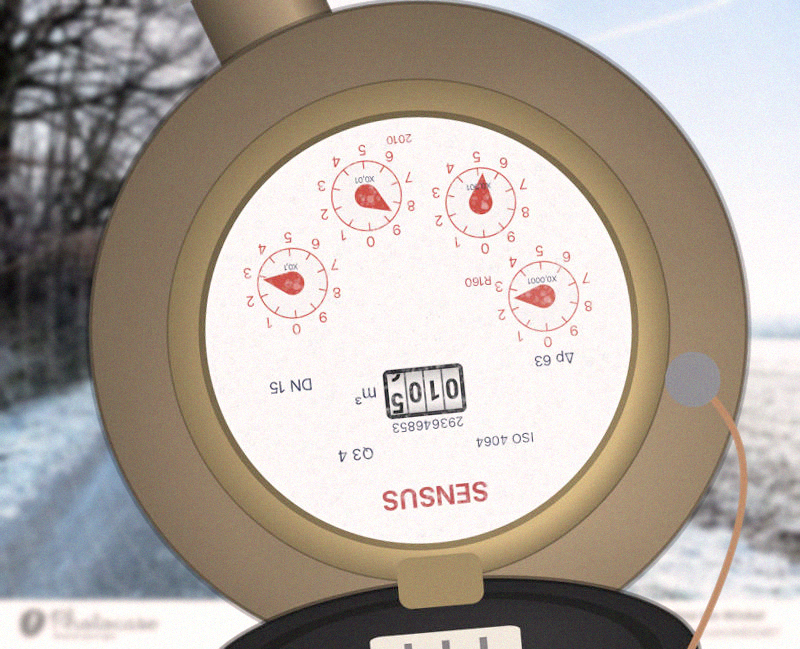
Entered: 105.2852; m³
